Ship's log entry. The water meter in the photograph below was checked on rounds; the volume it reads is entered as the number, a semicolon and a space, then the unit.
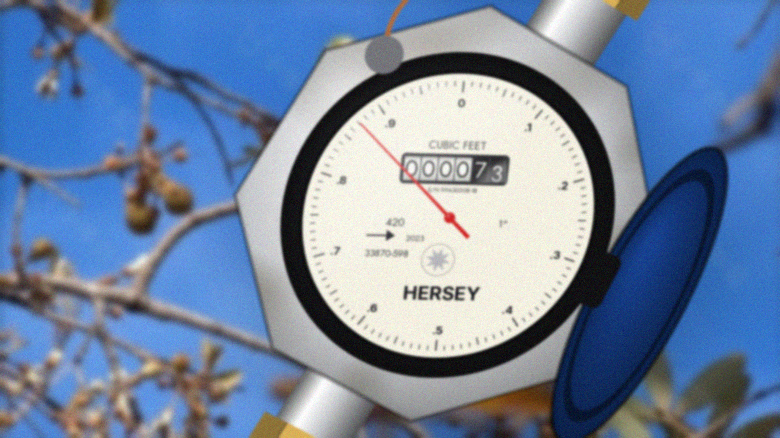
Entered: 72.87; ft³
